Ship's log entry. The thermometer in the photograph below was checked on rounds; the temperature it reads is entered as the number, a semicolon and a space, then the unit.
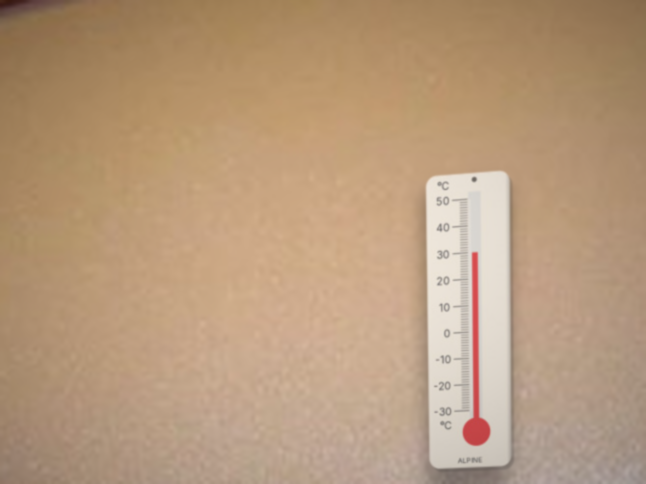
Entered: 30; °C
